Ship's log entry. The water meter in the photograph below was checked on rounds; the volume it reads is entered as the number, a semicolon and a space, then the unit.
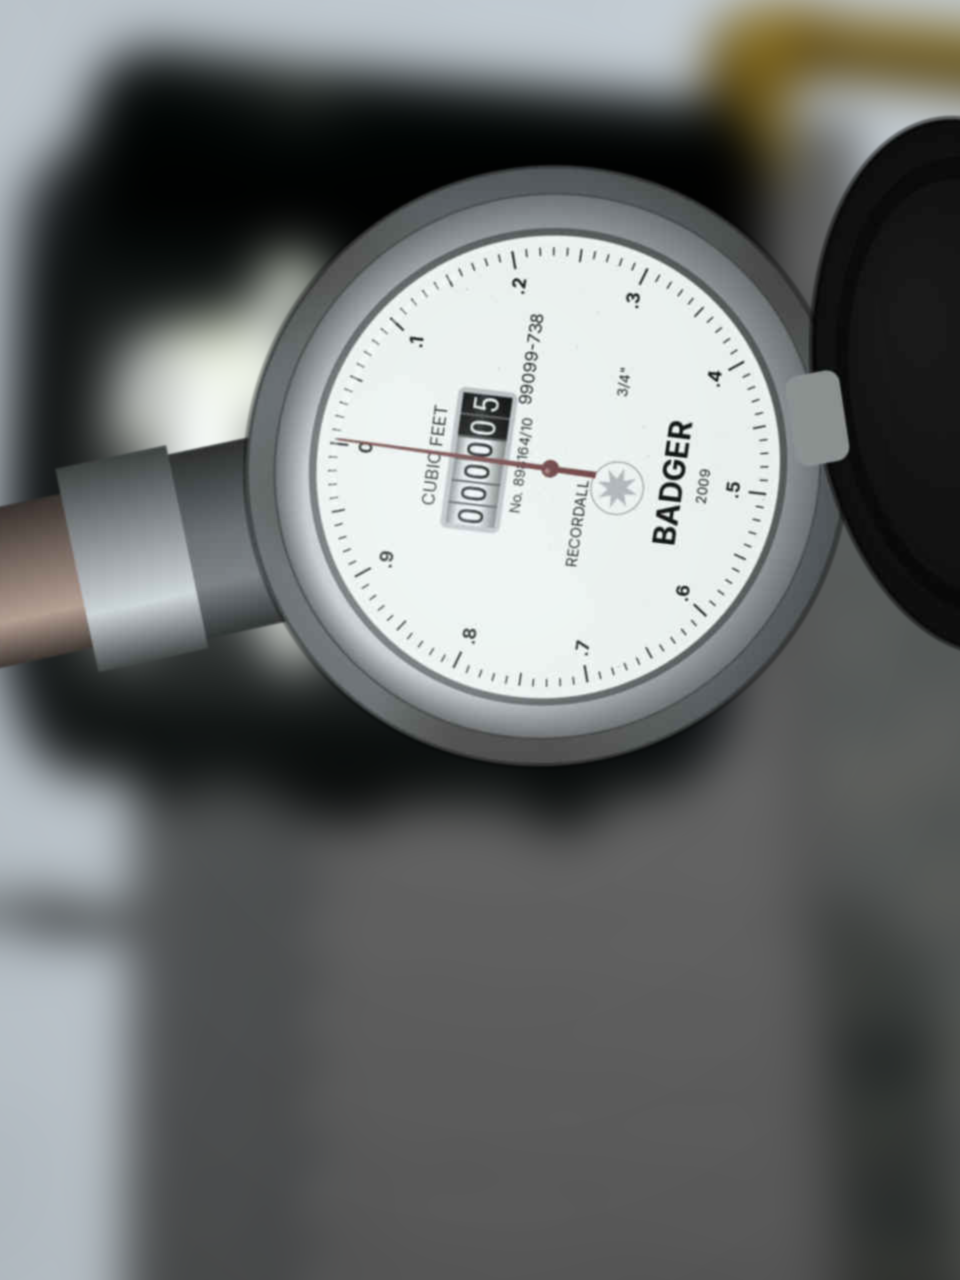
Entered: 5.00; ft³
